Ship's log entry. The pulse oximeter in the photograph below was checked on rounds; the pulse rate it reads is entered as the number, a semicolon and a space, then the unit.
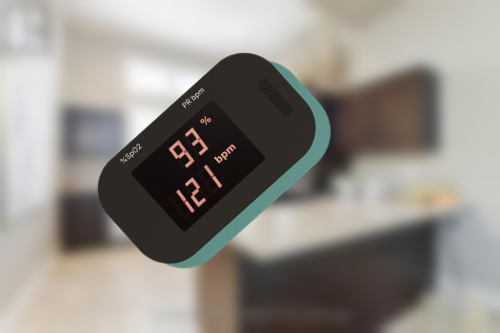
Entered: 121; bpm
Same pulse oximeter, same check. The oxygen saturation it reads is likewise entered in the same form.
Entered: 93; %
